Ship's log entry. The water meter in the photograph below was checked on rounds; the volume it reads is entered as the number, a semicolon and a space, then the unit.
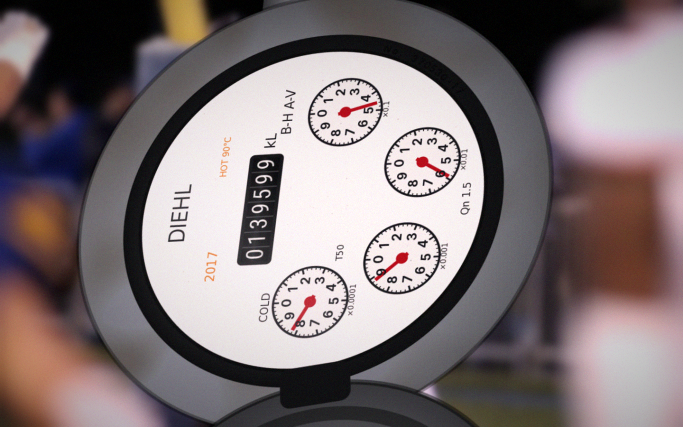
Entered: 139599.4588; kL
